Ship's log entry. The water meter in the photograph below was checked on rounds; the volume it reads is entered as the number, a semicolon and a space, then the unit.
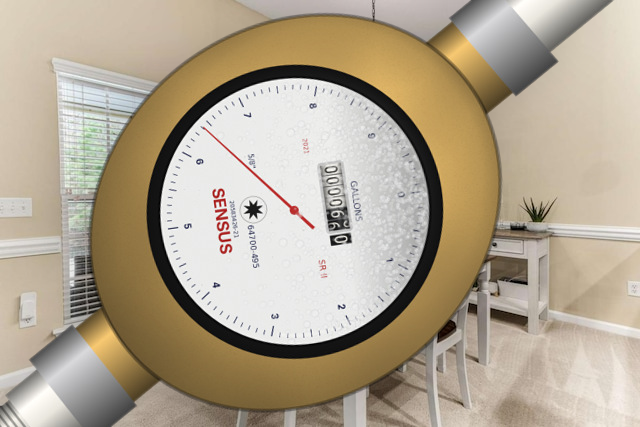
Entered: 656.4; gal
